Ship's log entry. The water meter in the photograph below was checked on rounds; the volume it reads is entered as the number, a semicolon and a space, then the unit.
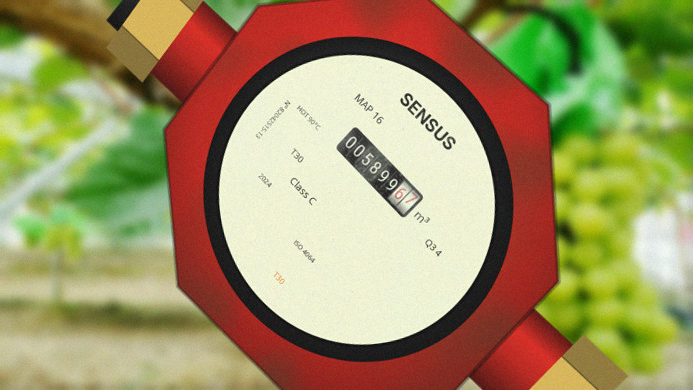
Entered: 5899.67; m³
